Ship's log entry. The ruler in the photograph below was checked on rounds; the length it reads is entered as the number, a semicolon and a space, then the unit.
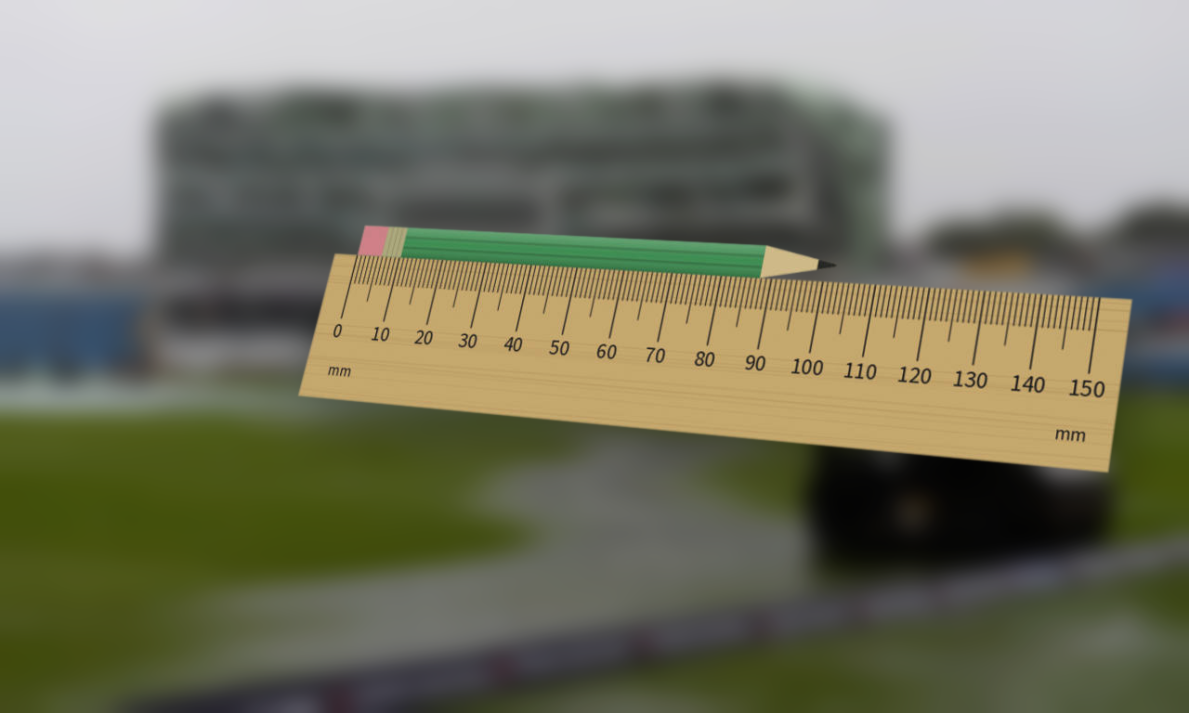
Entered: 102; mm
